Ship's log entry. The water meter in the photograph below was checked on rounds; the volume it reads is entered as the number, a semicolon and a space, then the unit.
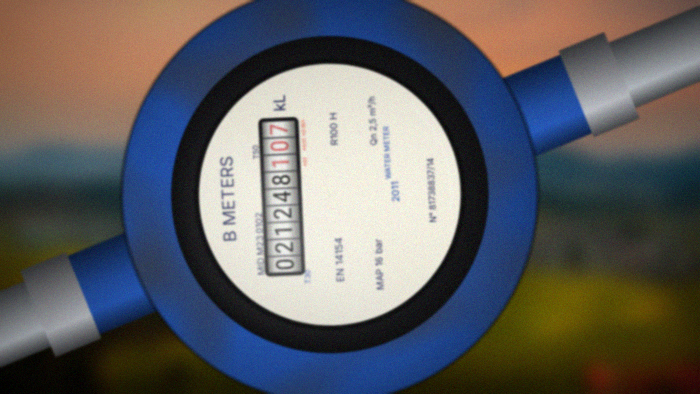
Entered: 21248.107; kL
